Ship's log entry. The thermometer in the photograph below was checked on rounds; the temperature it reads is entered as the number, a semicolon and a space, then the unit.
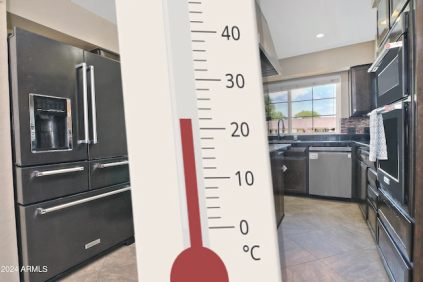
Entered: 22; °C
